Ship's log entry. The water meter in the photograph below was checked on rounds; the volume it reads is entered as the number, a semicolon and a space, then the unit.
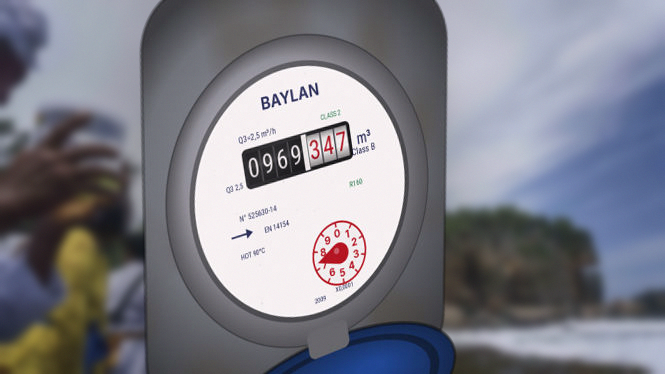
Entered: 969.3477; m³
